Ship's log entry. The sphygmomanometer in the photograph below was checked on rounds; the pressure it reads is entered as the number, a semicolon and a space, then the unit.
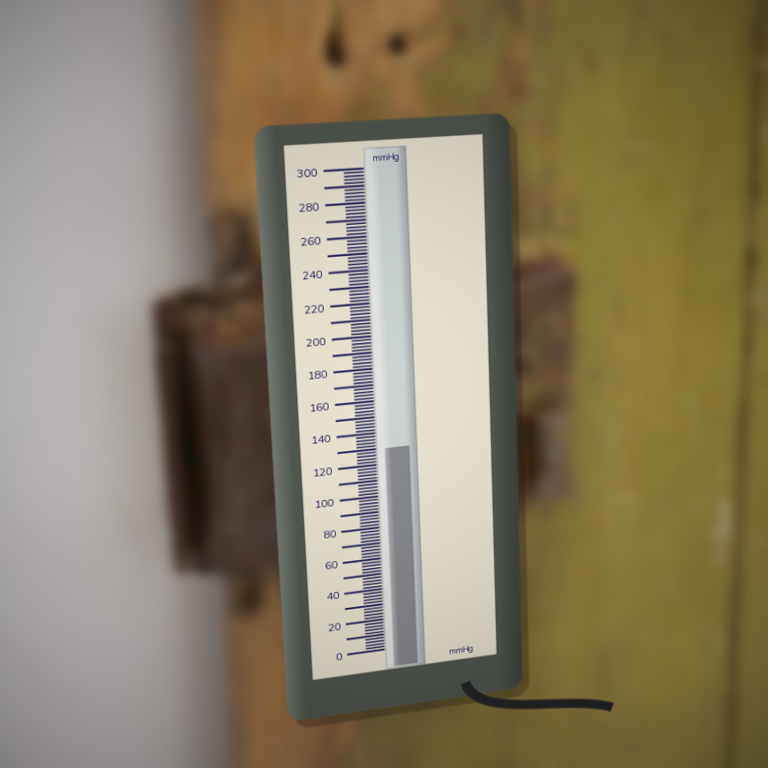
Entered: 130; mmHg
